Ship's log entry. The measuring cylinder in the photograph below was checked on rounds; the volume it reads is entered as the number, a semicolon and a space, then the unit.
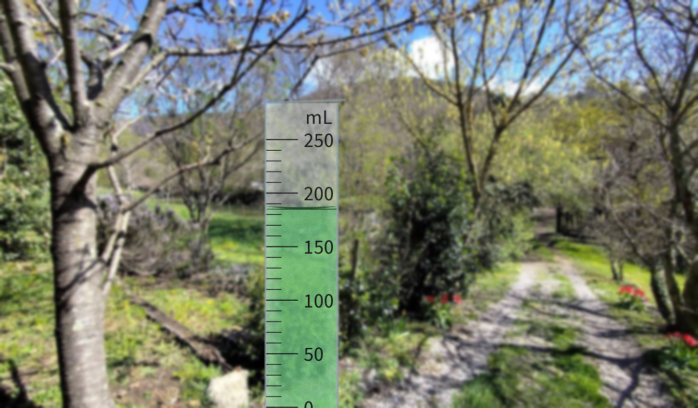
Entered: 185; mL
